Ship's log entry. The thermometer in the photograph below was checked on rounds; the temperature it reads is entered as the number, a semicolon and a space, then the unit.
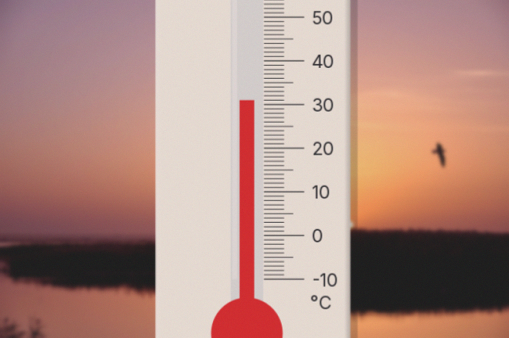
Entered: 31; °C
